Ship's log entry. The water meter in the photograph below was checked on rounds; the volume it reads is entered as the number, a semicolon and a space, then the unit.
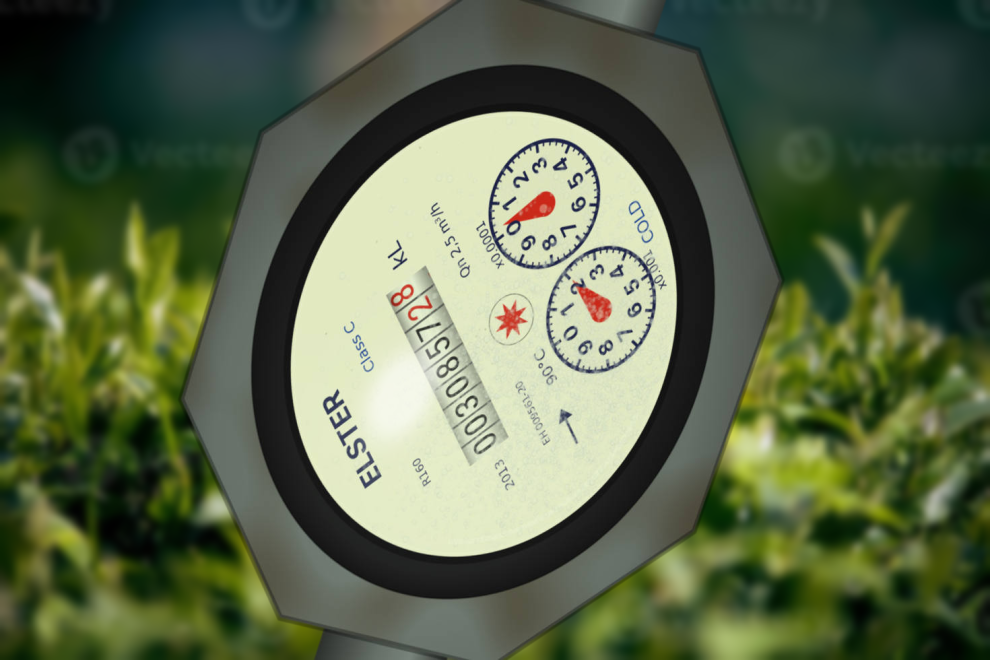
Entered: 30857.2820; kL
